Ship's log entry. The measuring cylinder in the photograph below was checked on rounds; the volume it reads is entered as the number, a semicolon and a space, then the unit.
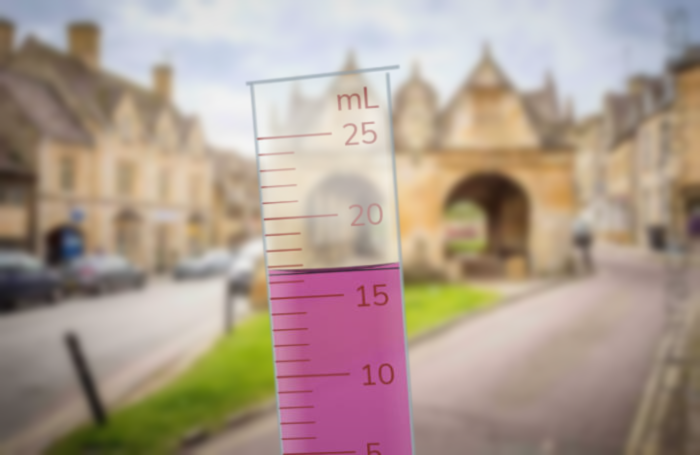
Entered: 16.5; mL
